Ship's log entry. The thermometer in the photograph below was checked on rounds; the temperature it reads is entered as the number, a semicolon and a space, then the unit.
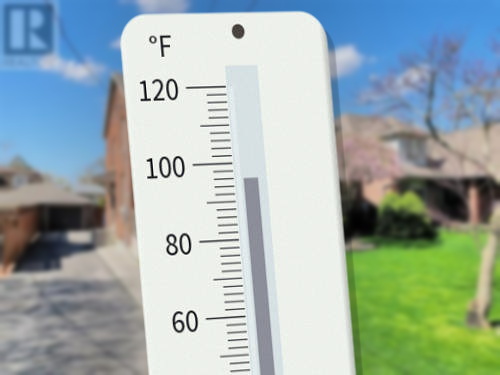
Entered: 96; °F
